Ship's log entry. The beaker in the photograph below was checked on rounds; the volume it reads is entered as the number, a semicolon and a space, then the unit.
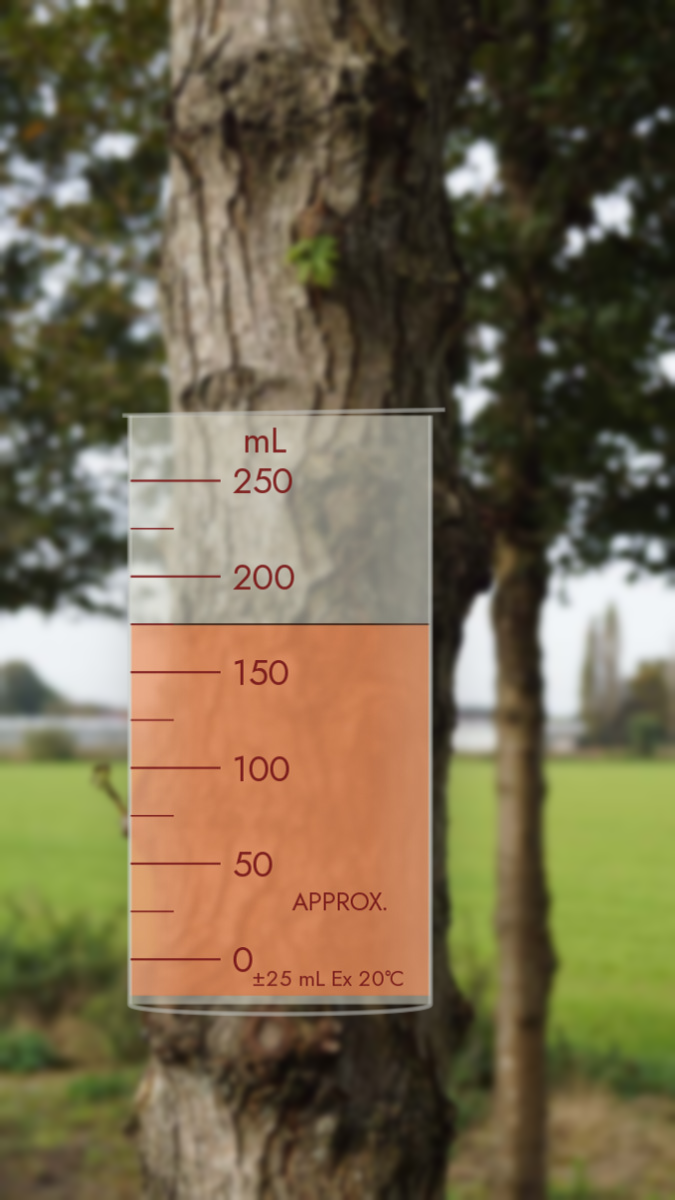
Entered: 175; mL
